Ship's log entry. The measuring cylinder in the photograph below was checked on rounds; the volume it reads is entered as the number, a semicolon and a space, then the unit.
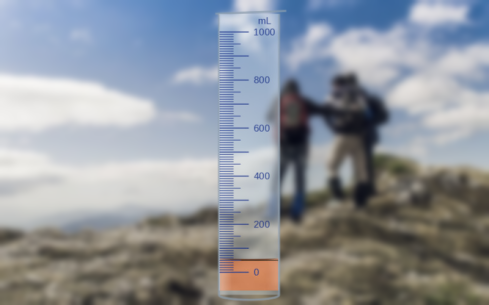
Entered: 50; mL
